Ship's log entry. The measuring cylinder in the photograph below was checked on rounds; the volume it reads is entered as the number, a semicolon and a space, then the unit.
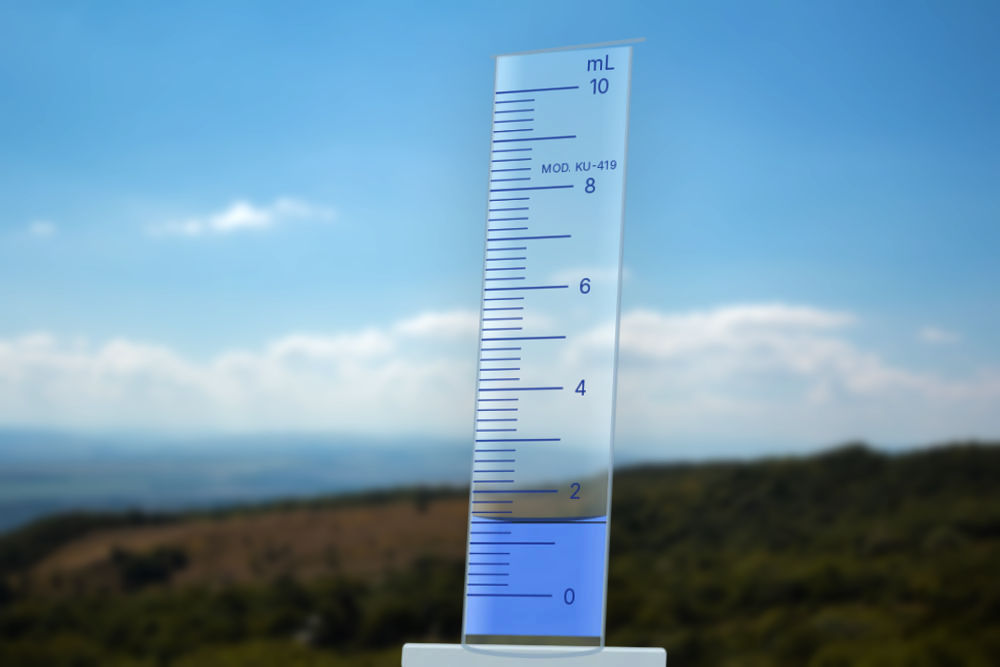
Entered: 1.4; mL
